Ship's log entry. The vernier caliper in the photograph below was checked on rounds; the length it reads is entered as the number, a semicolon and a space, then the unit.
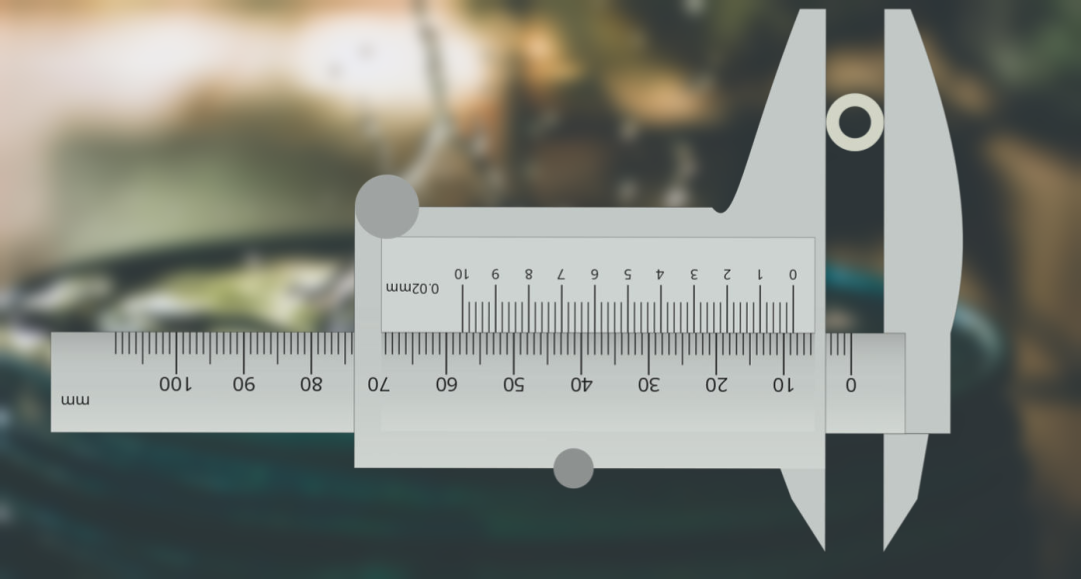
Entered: 8.6; mm
